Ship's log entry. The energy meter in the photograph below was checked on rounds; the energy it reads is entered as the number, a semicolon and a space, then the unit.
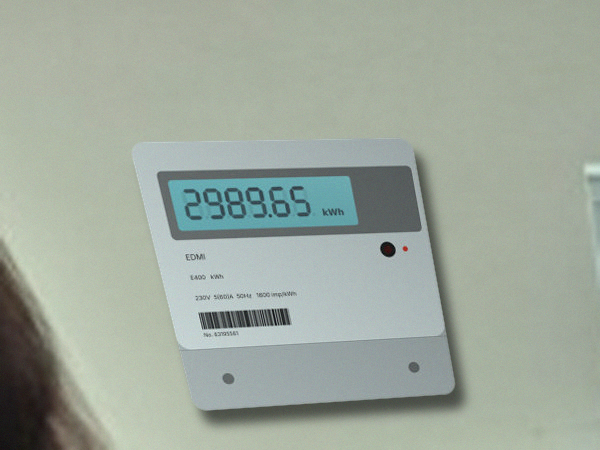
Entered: 2989.65; kWh
